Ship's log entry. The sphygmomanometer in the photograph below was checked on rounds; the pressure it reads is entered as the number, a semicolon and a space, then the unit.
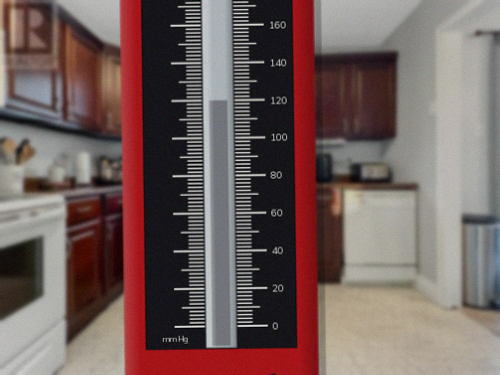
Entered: 120; mmHg
